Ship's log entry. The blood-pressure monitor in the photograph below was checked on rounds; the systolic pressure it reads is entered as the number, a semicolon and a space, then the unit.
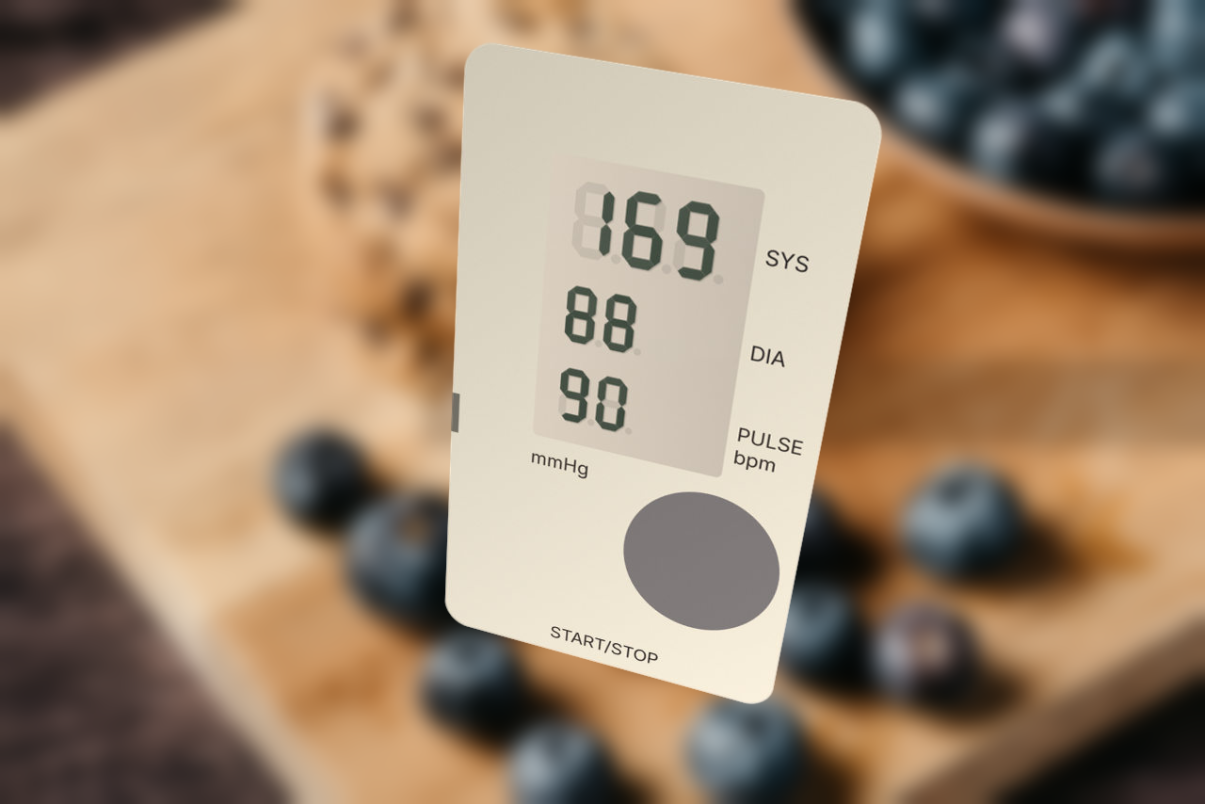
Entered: 169; mmHg
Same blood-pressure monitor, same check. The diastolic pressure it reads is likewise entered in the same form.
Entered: 88; mmHg
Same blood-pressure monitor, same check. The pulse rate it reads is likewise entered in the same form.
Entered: 90; bpm
